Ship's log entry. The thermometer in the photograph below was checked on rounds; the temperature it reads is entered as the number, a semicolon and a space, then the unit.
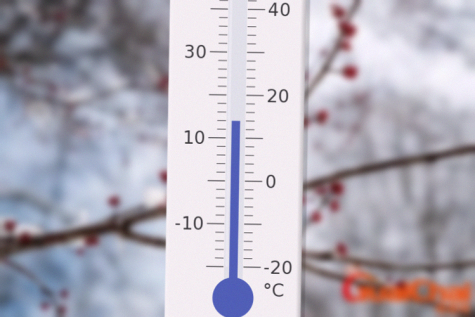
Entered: 14; °C
